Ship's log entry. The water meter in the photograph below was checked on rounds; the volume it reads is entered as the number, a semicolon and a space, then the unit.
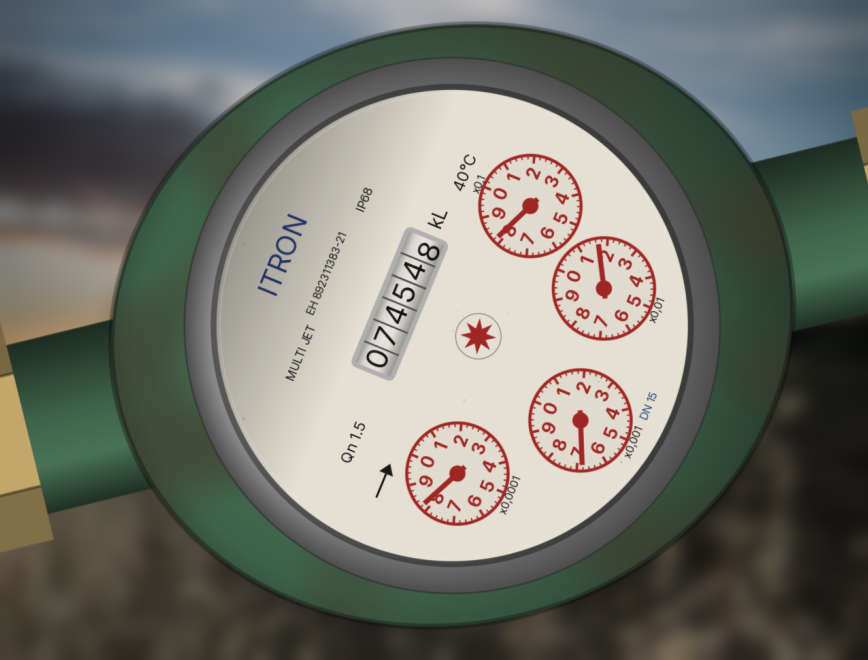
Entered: 74547.8168; kL
